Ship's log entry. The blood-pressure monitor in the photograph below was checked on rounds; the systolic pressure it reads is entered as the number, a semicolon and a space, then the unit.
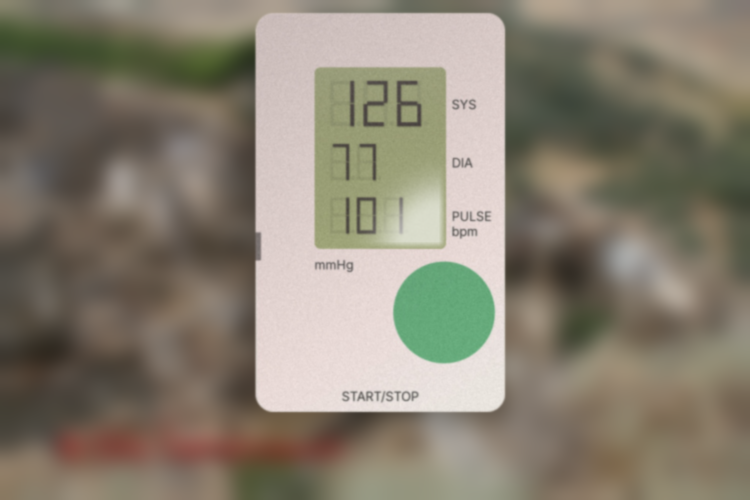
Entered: 126; mmHg
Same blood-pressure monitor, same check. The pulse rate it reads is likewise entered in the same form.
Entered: 101; bpm
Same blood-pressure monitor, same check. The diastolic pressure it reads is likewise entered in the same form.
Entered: 77; mmHg
